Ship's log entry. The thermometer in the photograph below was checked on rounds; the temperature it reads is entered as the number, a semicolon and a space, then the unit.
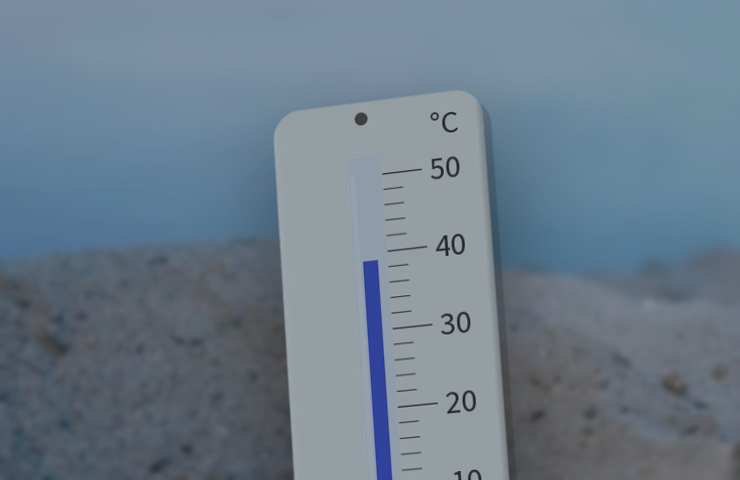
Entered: 39; °C
